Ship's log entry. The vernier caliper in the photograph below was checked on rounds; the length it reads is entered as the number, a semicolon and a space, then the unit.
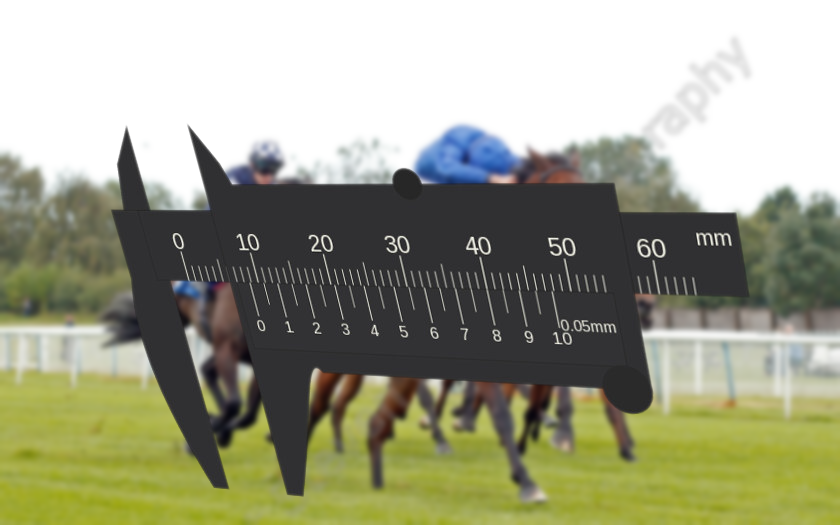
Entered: 8.8; mm
